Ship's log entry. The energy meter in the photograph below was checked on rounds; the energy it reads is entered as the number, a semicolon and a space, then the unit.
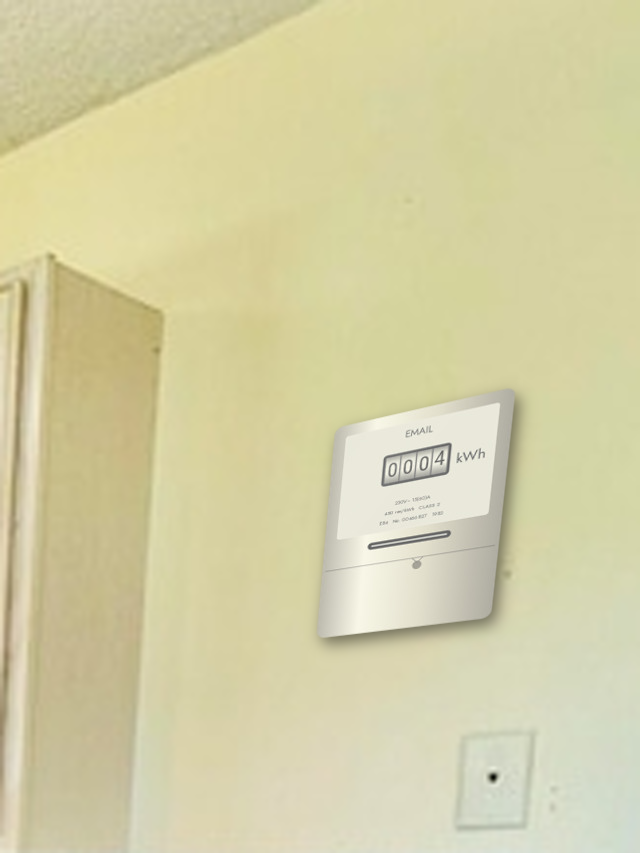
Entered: 4; kWh
